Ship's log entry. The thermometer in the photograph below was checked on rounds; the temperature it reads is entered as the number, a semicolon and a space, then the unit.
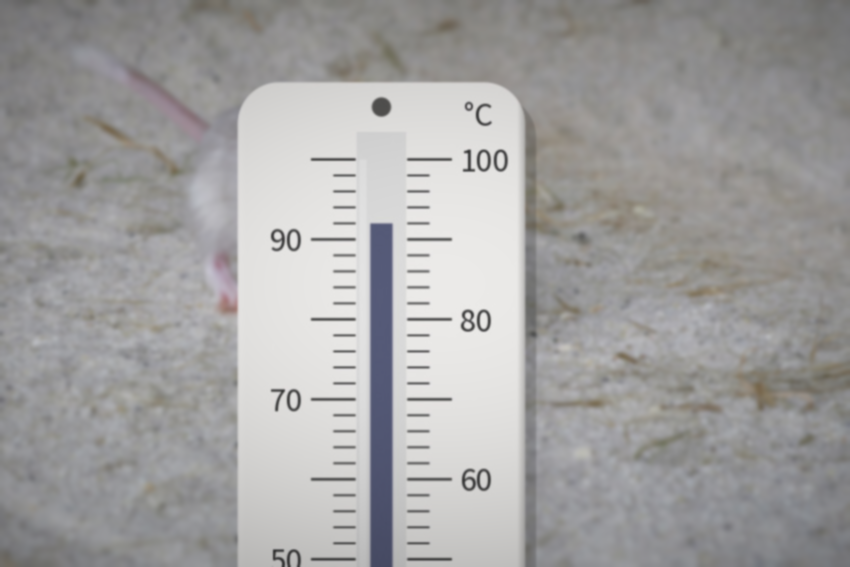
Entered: 92; °C
